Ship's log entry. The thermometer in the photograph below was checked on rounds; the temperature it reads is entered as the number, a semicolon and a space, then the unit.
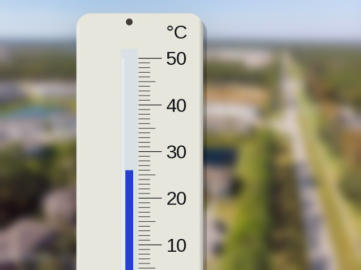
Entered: 26; °C
